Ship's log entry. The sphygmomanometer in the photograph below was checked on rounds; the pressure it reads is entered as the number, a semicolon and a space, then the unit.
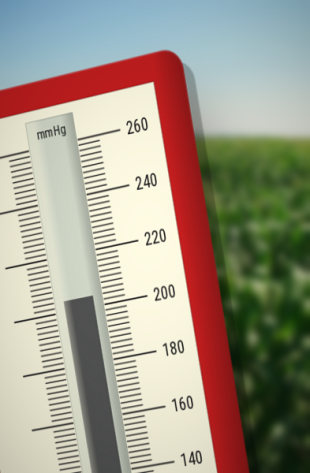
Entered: 204; mmHg
